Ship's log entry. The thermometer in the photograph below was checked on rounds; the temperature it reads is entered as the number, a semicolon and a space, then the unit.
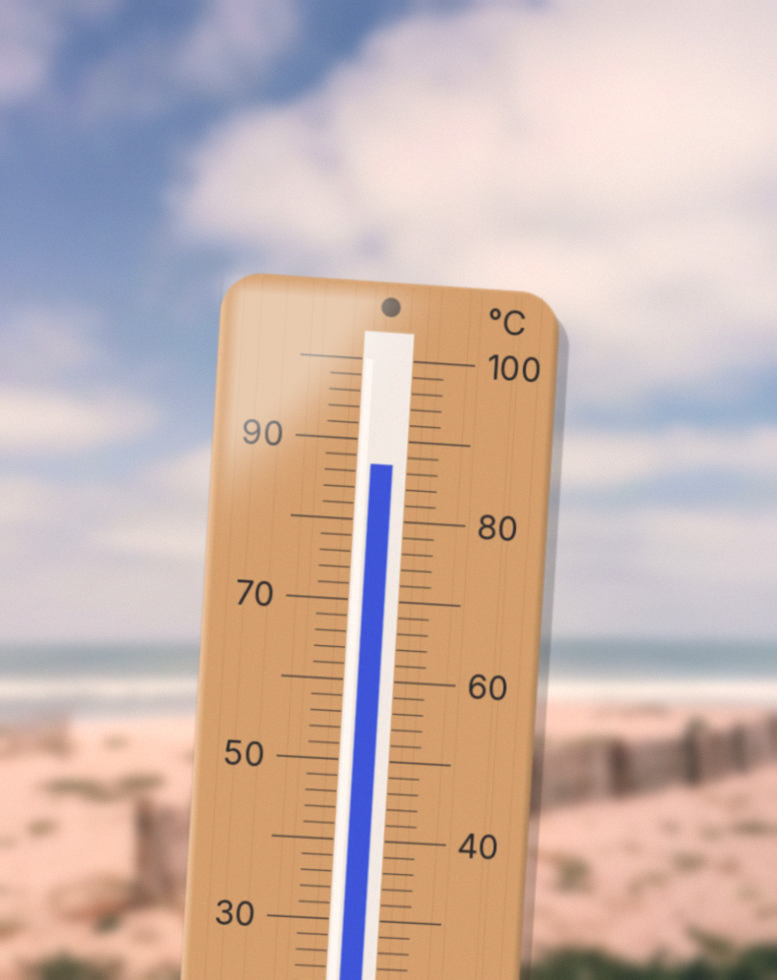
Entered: 87; °C
